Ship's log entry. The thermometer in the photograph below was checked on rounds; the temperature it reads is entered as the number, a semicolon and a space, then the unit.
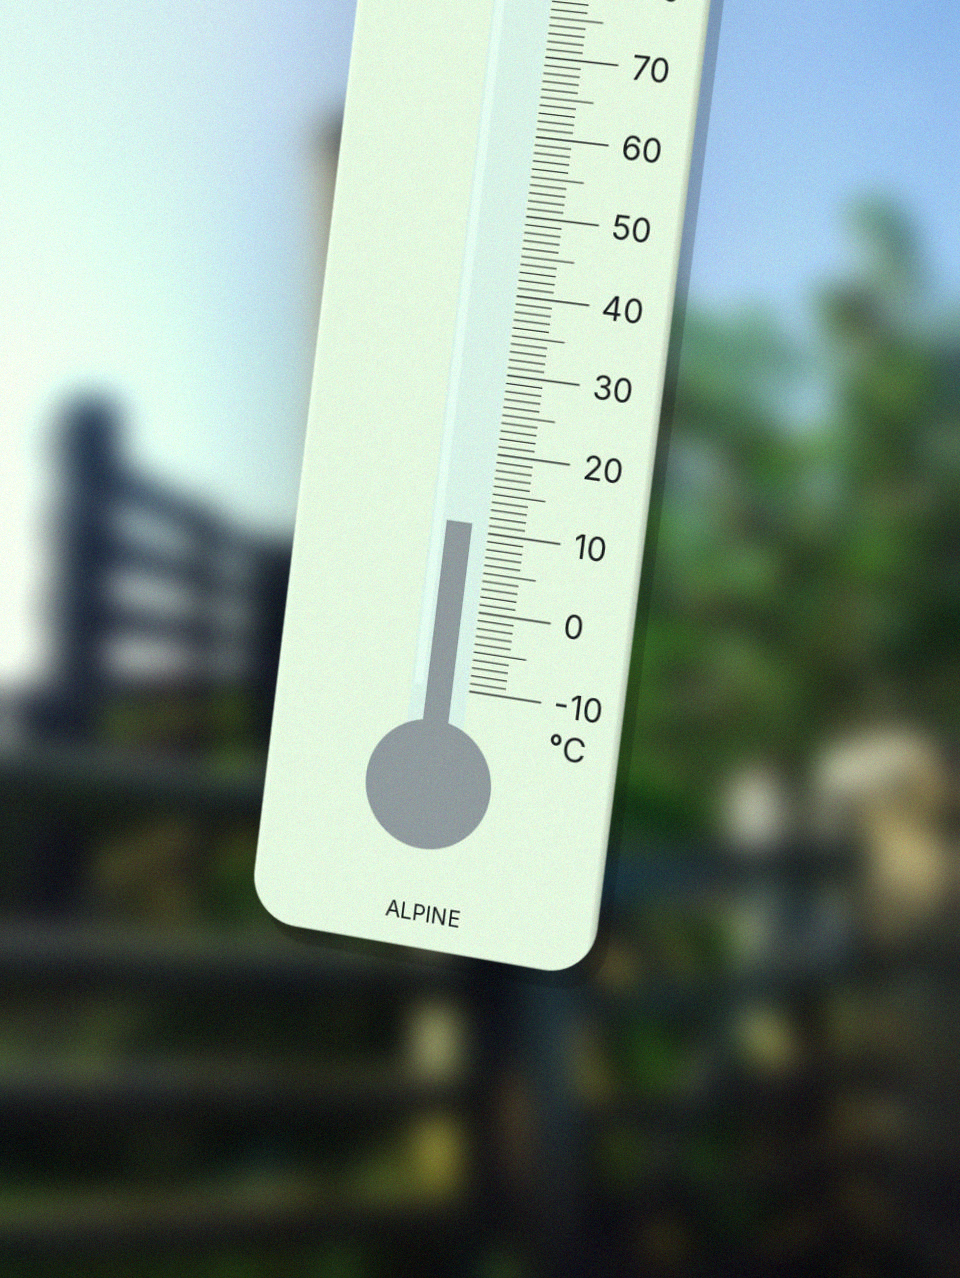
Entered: 11; °C
